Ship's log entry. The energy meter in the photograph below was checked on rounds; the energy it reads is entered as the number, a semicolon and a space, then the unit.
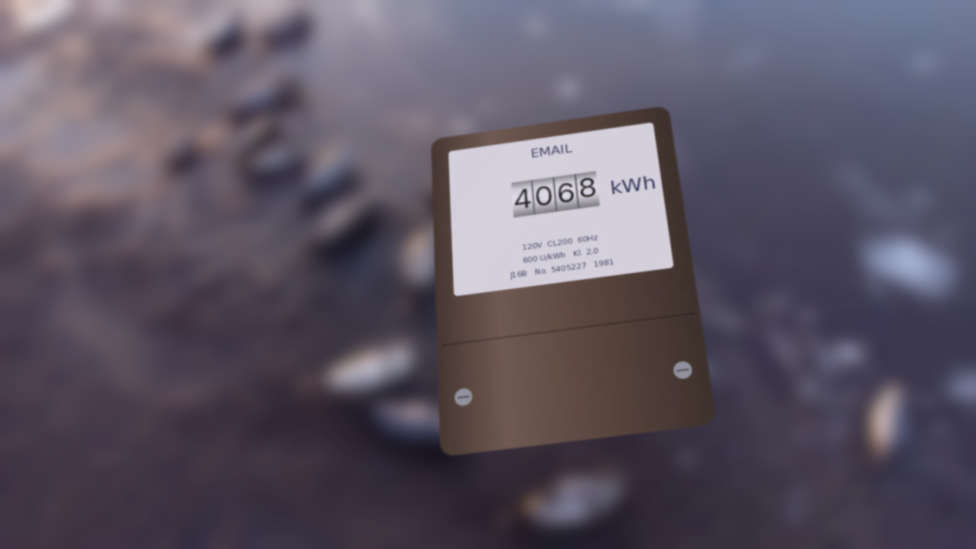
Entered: 4068; kWh
